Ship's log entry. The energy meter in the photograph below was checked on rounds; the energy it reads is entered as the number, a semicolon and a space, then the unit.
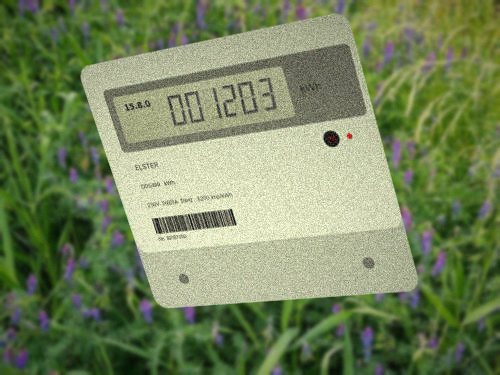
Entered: 1203; kWh
